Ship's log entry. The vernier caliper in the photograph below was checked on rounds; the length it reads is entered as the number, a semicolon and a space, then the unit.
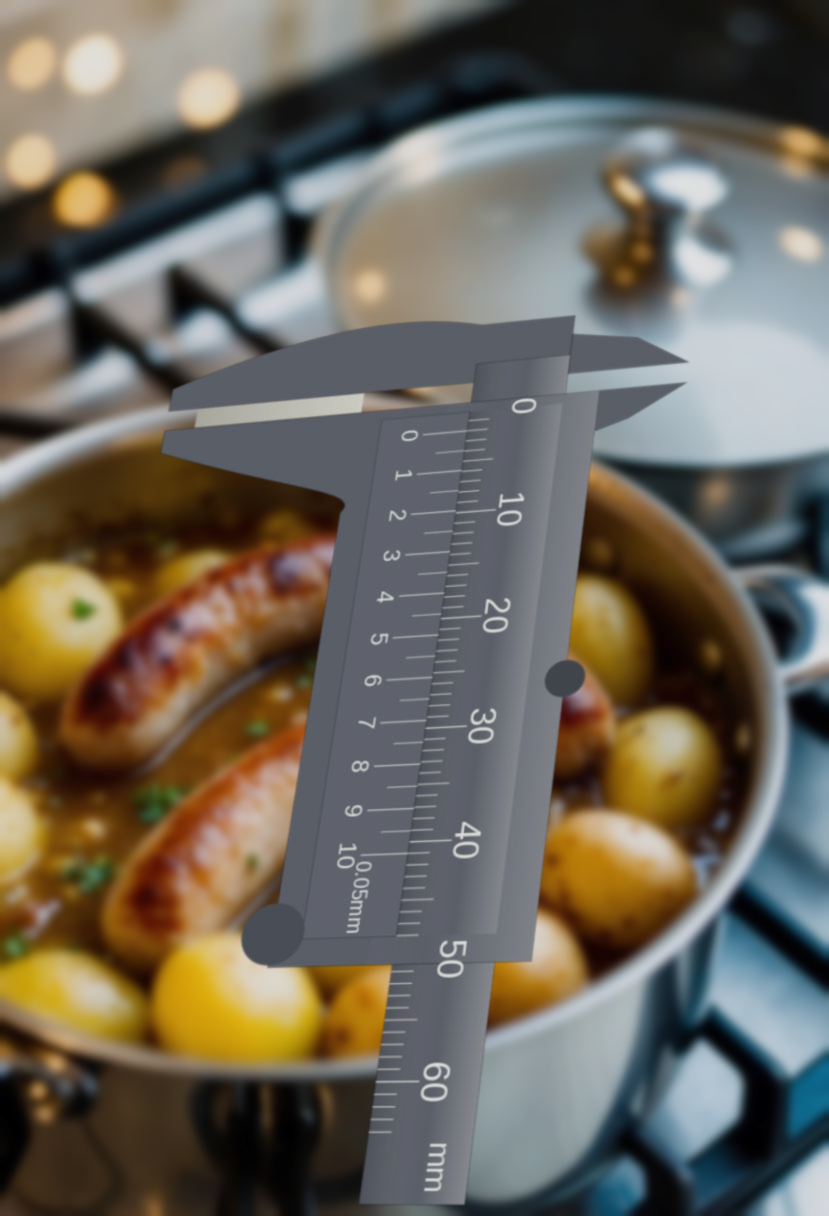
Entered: 2.0; mm
